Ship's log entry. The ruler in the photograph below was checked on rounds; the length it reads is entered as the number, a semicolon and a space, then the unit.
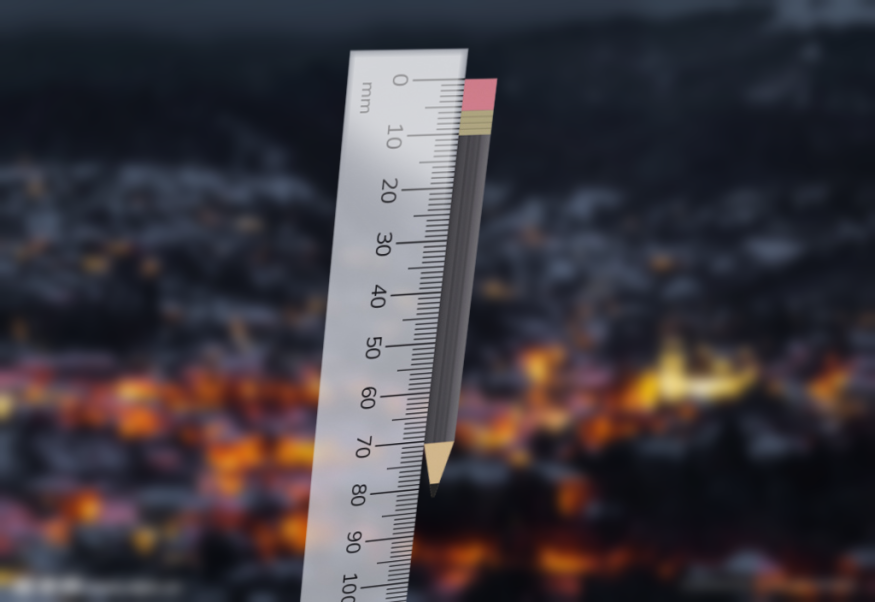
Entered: 82; mm
